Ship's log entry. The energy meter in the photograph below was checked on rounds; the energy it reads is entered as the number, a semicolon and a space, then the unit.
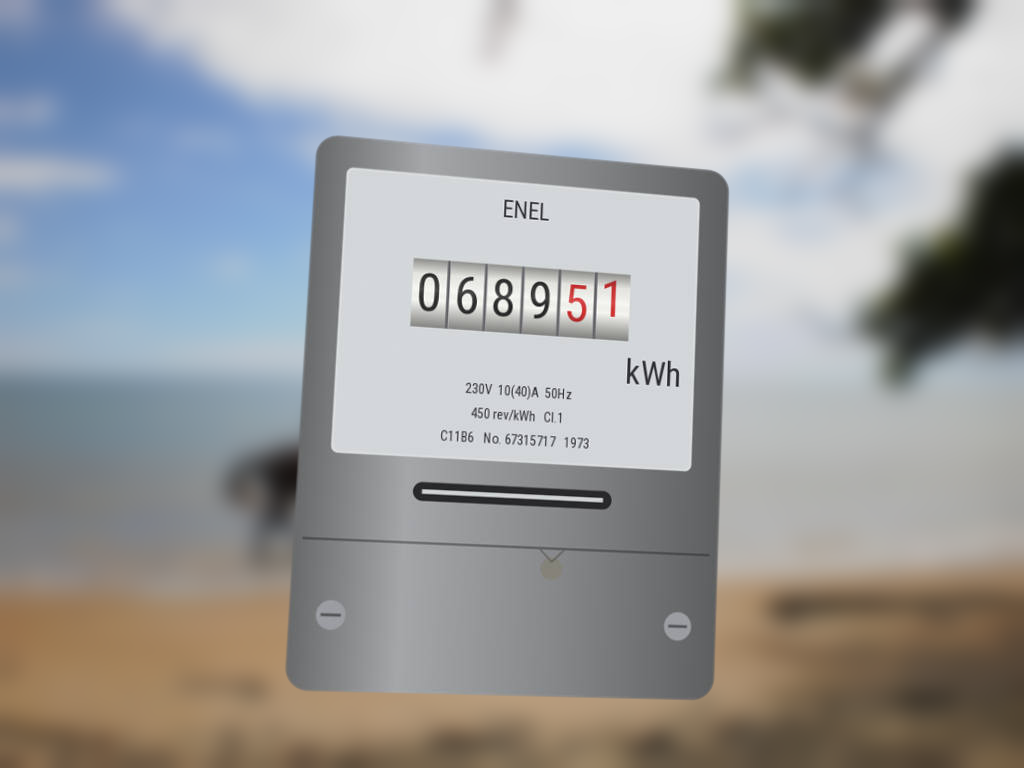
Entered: 689.51; kWh
